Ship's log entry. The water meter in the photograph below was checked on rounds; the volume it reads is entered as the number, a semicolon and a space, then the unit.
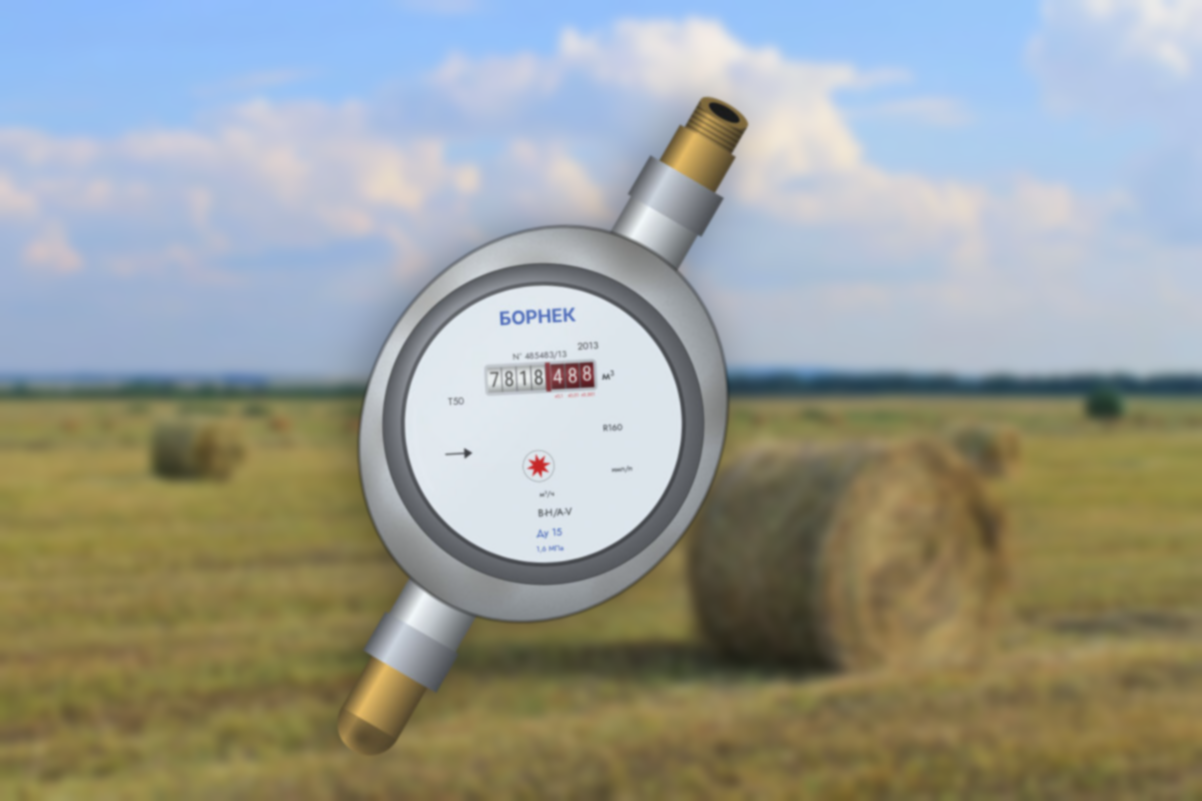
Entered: 7818.488; m³
